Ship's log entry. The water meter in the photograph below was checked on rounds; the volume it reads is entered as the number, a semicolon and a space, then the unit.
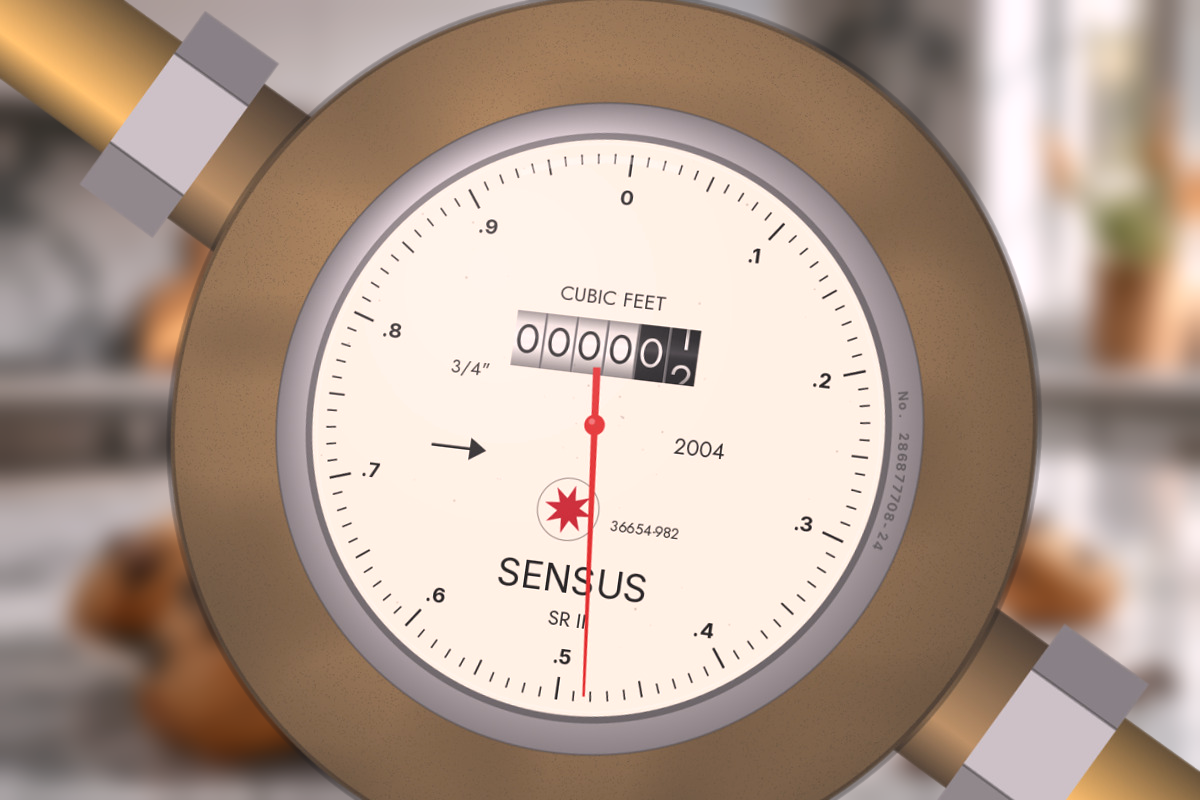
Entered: 1.48; ft³
